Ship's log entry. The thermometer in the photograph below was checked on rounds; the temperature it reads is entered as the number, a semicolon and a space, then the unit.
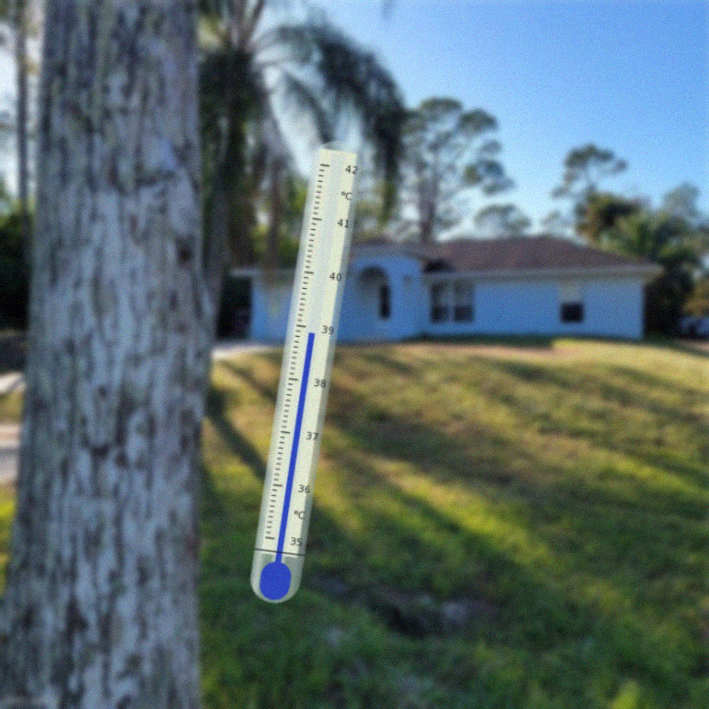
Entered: 38.9; °C
